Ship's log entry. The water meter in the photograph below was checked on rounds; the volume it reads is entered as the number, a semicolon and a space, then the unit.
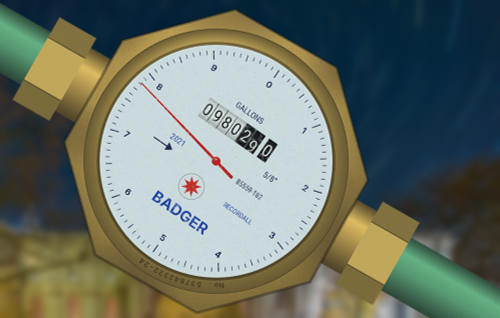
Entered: 980287.8; gal
